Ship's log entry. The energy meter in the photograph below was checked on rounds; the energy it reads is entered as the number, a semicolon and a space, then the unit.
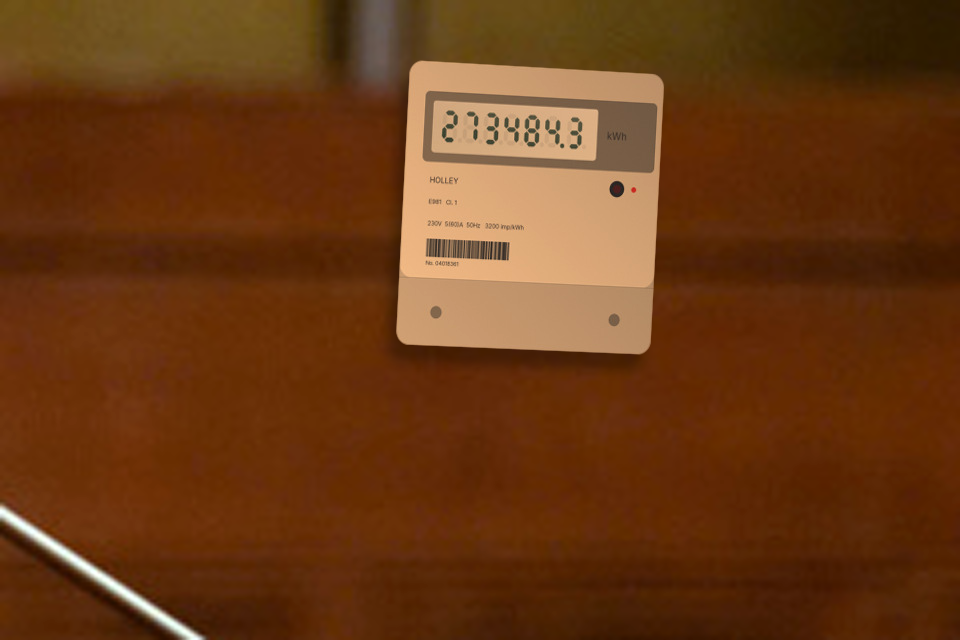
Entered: 273484.3; kWh
